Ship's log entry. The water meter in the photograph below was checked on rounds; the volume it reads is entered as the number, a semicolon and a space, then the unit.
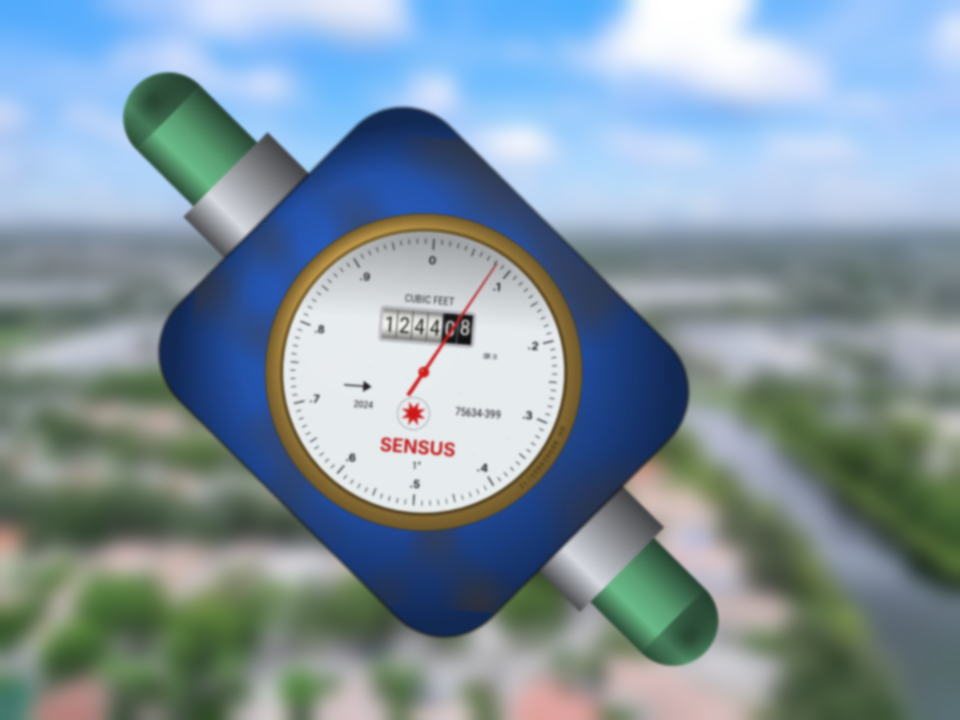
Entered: 124408.08; ft³
